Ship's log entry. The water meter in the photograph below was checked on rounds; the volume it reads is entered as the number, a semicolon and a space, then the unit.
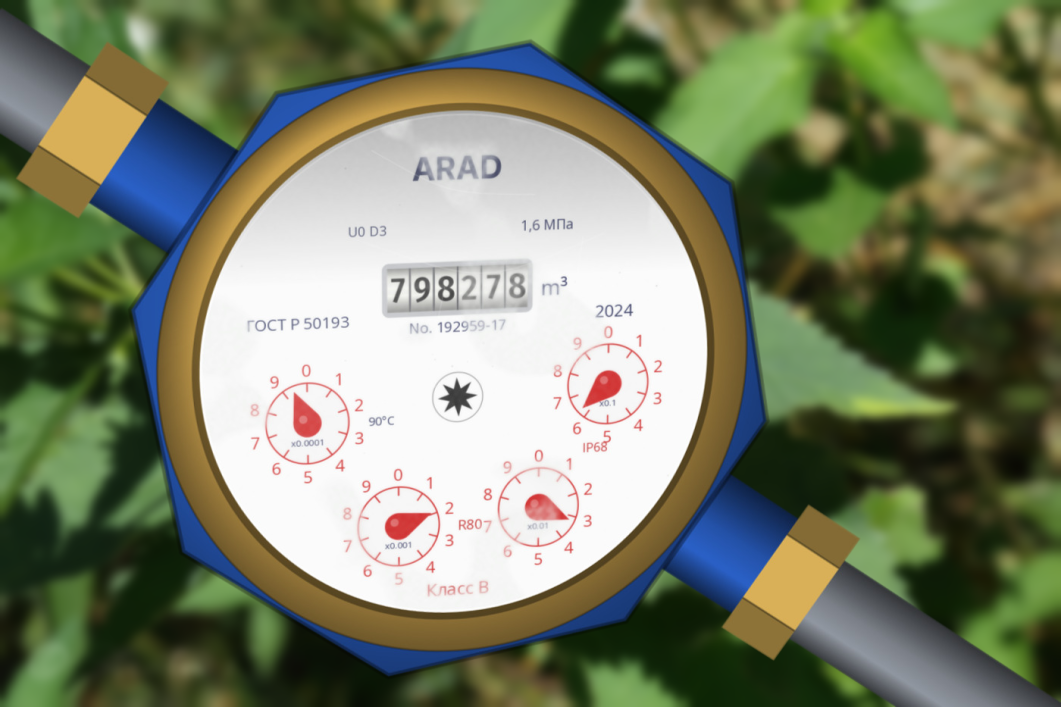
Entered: 798278.6319; m³
